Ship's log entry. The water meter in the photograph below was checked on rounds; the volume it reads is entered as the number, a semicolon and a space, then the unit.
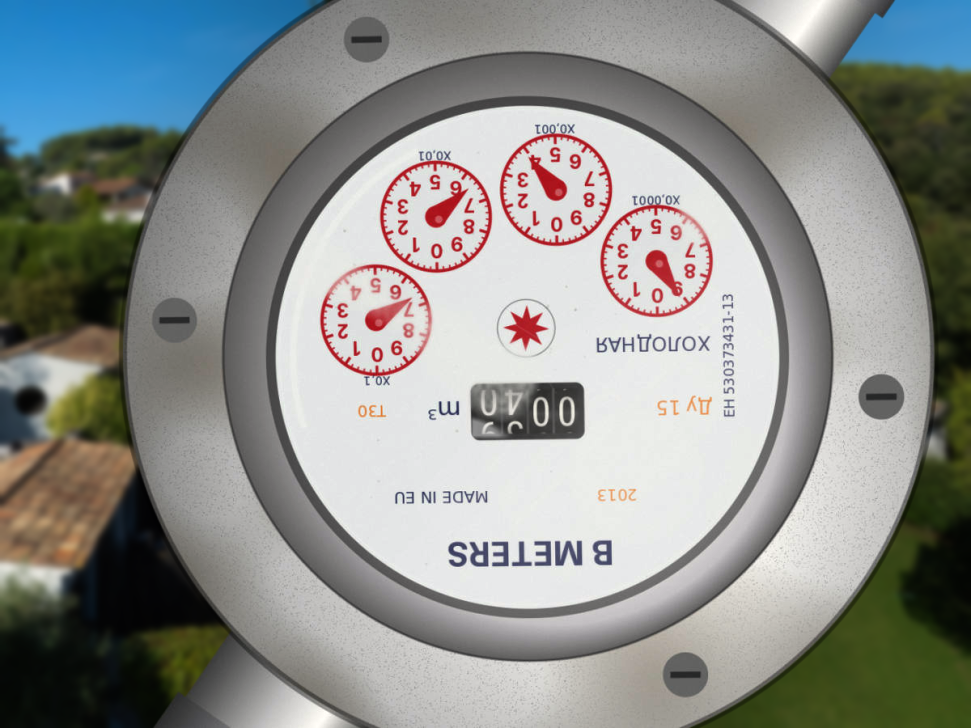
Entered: 39.6639; m³
